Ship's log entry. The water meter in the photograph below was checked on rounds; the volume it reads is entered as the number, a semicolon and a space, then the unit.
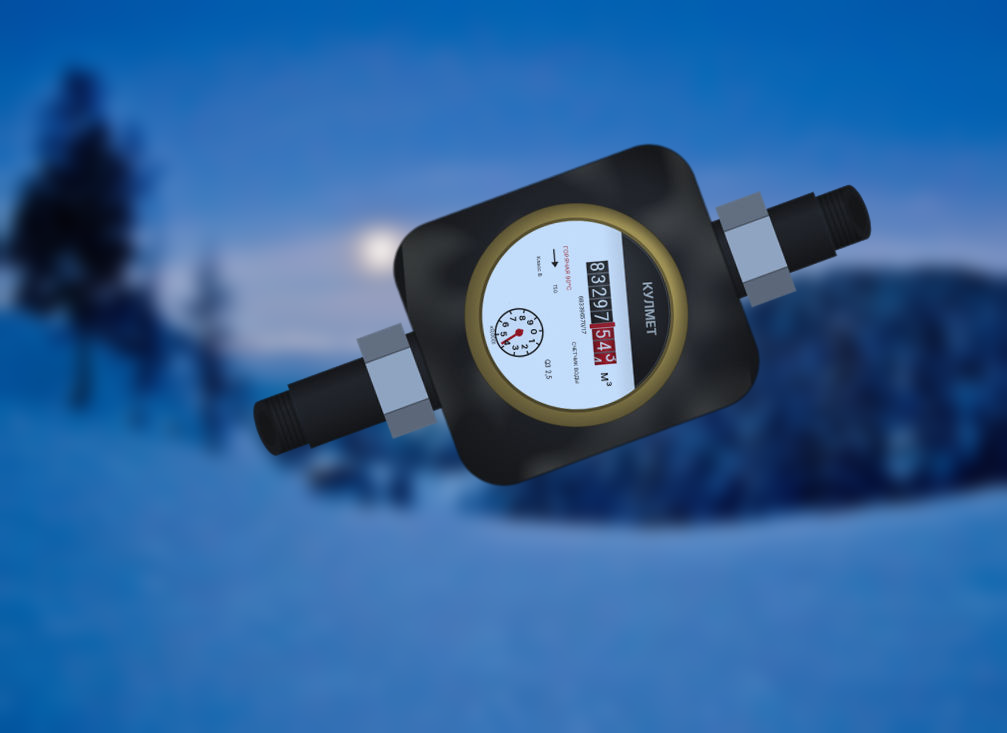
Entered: 83297.5434; m³
